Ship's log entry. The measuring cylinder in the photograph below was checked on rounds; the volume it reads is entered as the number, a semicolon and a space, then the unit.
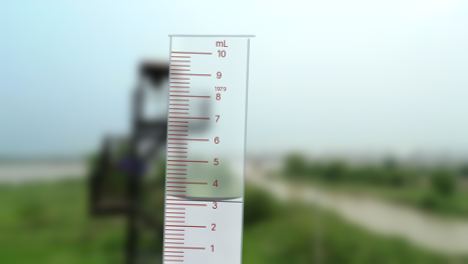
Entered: 3.2; mL
